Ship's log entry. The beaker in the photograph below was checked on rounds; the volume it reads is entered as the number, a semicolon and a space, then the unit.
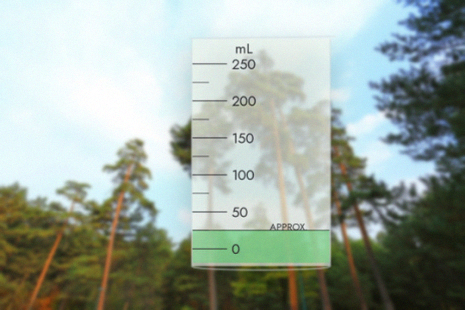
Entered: 25; mL
